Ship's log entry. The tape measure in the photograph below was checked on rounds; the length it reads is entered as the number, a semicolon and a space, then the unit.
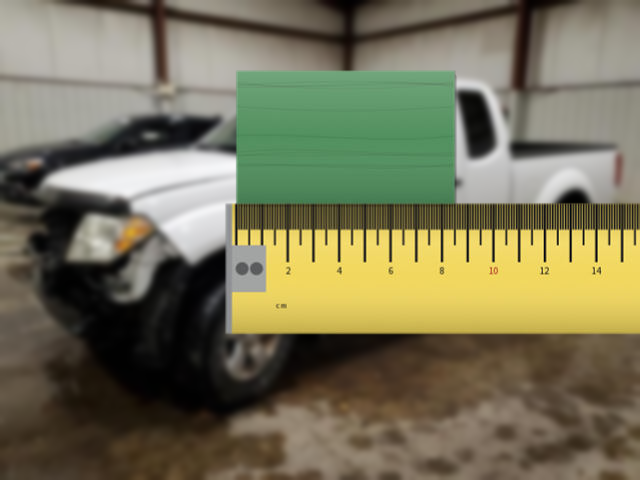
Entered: 8.5; cm
